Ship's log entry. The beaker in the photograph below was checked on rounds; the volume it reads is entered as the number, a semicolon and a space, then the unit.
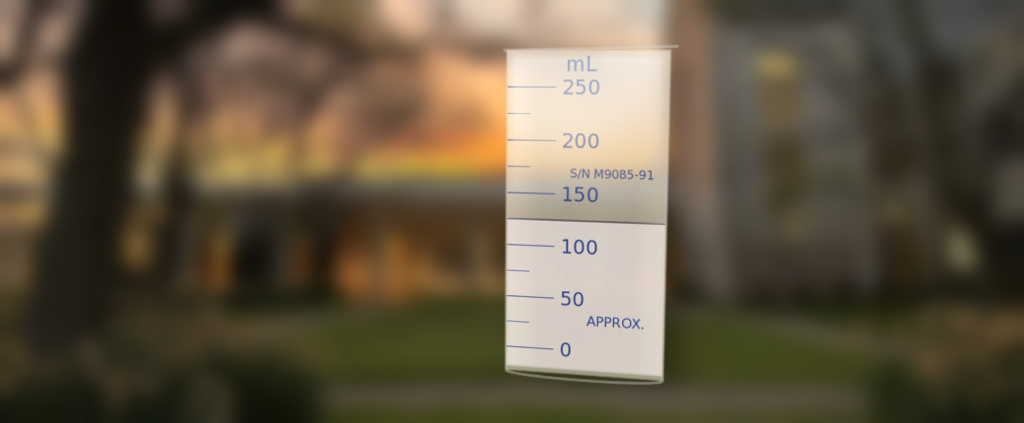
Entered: 125; mL
